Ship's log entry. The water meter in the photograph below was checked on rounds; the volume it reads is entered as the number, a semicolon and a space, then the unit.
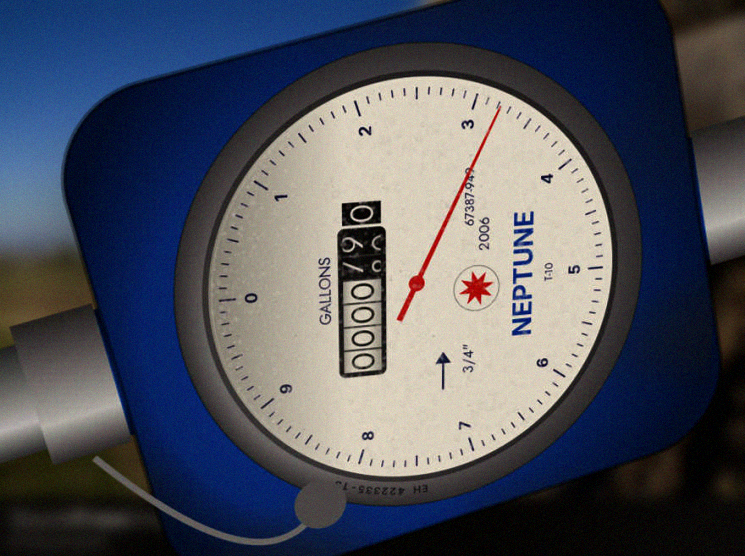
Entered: 793.2; gal
